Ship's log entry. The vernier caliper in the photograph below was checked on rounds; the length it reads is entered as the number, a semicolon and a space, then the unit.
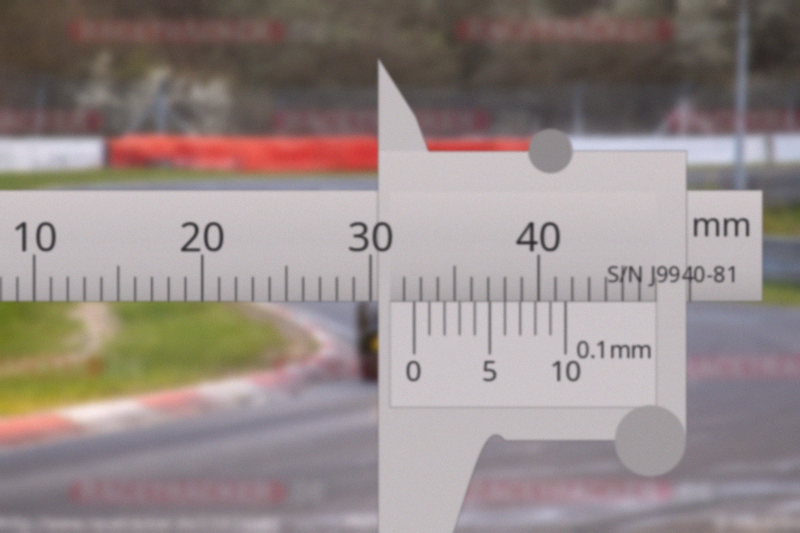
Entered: 32.6; mm
